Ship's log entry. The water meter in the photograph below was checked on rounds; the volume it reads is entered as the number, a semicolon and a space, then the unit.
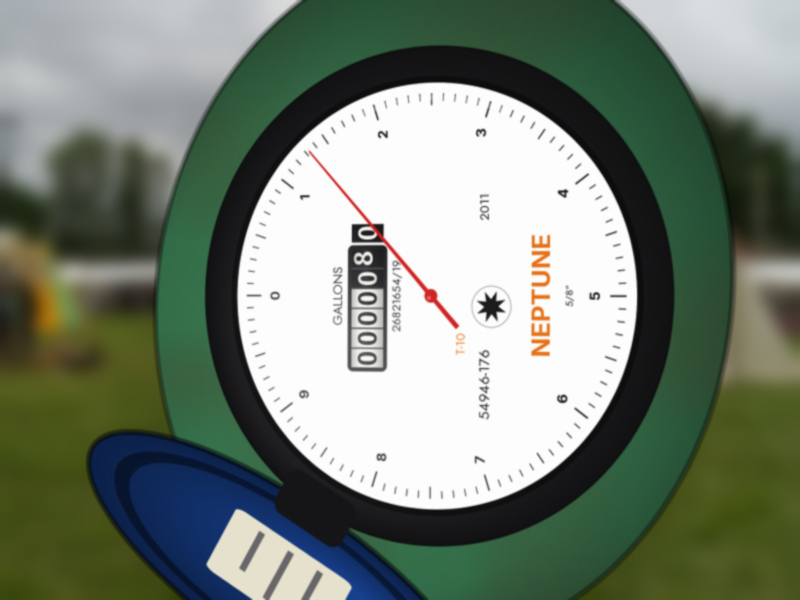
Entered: 81.3; gal
